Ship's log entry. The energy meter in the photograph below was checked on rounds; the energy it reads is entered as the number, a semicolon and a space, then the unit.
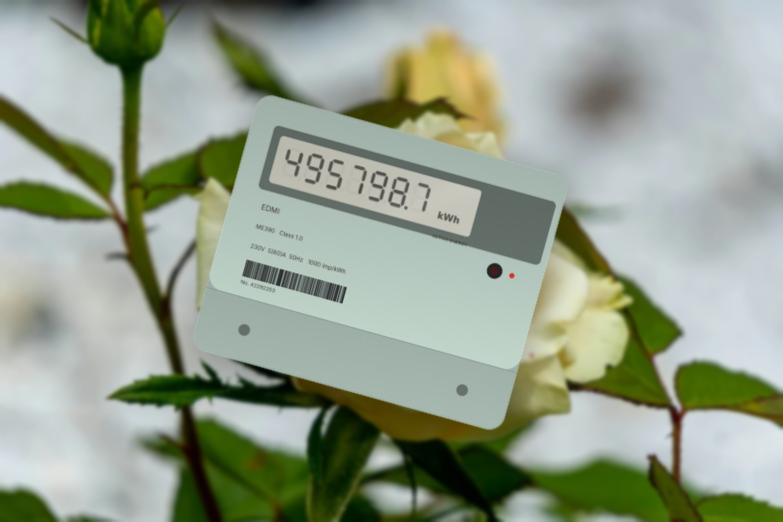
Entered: 495798.7; kWh
